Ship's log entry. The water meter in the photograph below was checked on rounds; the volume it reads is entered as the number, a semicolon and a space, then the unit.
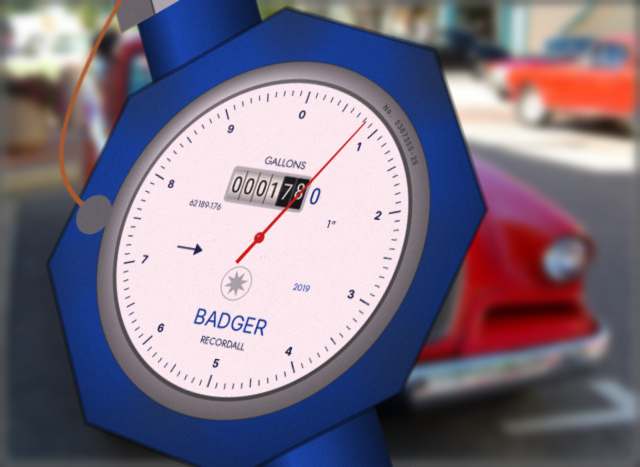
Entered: 1780.8; gal
